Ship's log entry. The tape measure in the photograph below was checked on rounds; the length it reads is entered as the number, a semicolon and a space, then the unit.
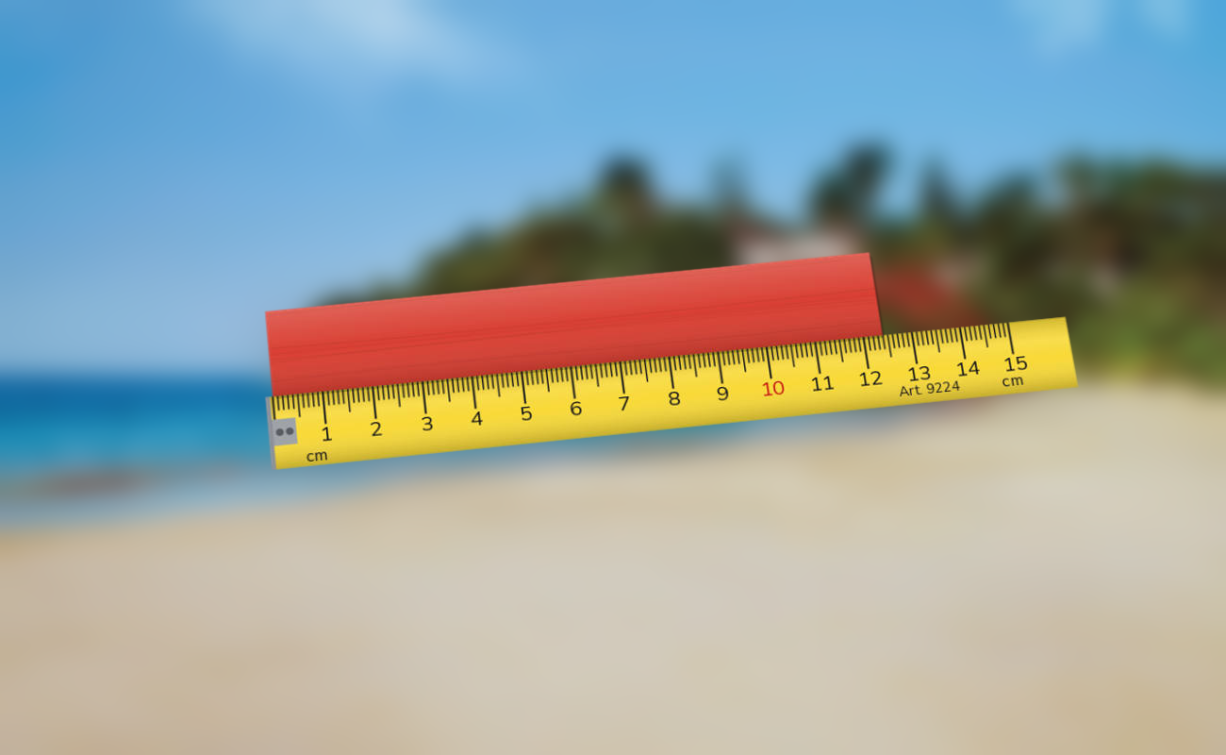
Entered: 12.4; cm
